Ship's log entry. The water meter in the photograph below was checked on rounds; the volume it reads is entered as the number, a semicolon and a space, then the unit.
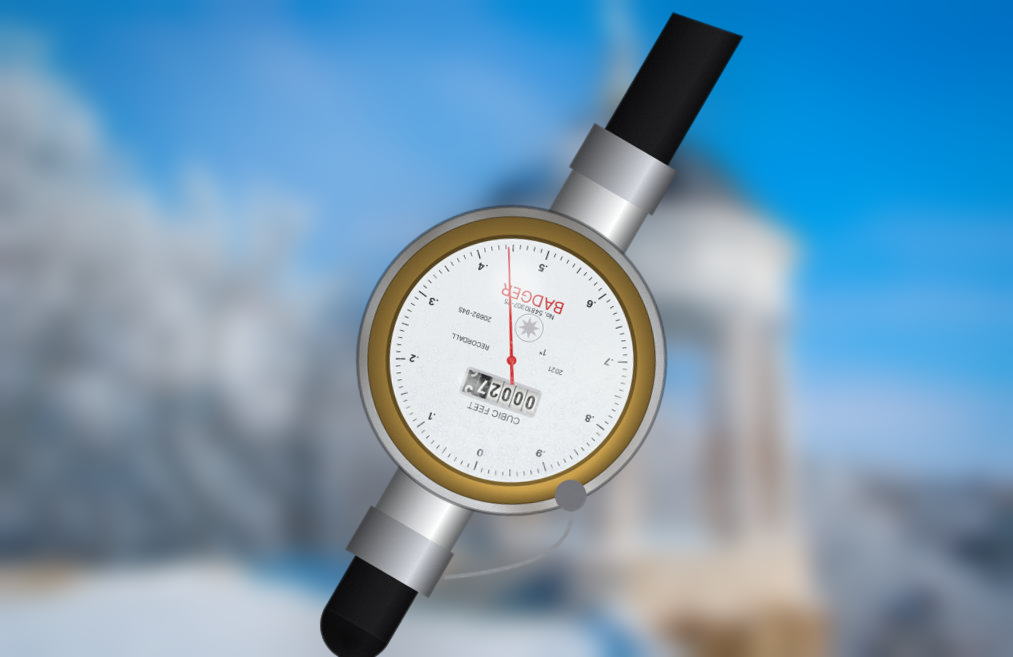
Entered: 275.44; ft³
